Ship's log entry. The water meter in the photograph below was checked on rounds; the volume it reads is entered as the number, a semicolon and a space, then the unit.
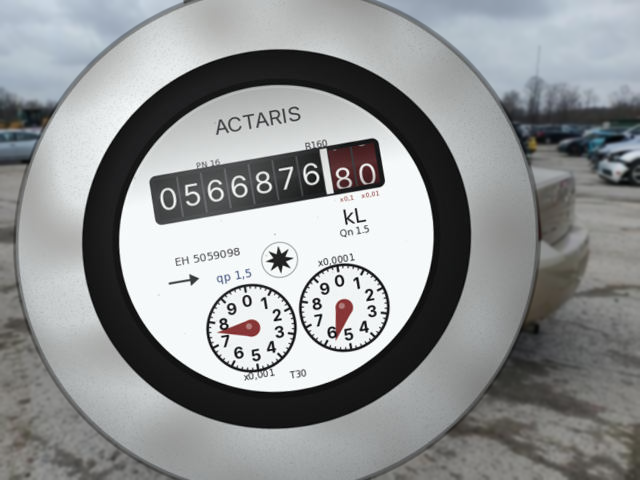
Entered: 566876.7975; kL
